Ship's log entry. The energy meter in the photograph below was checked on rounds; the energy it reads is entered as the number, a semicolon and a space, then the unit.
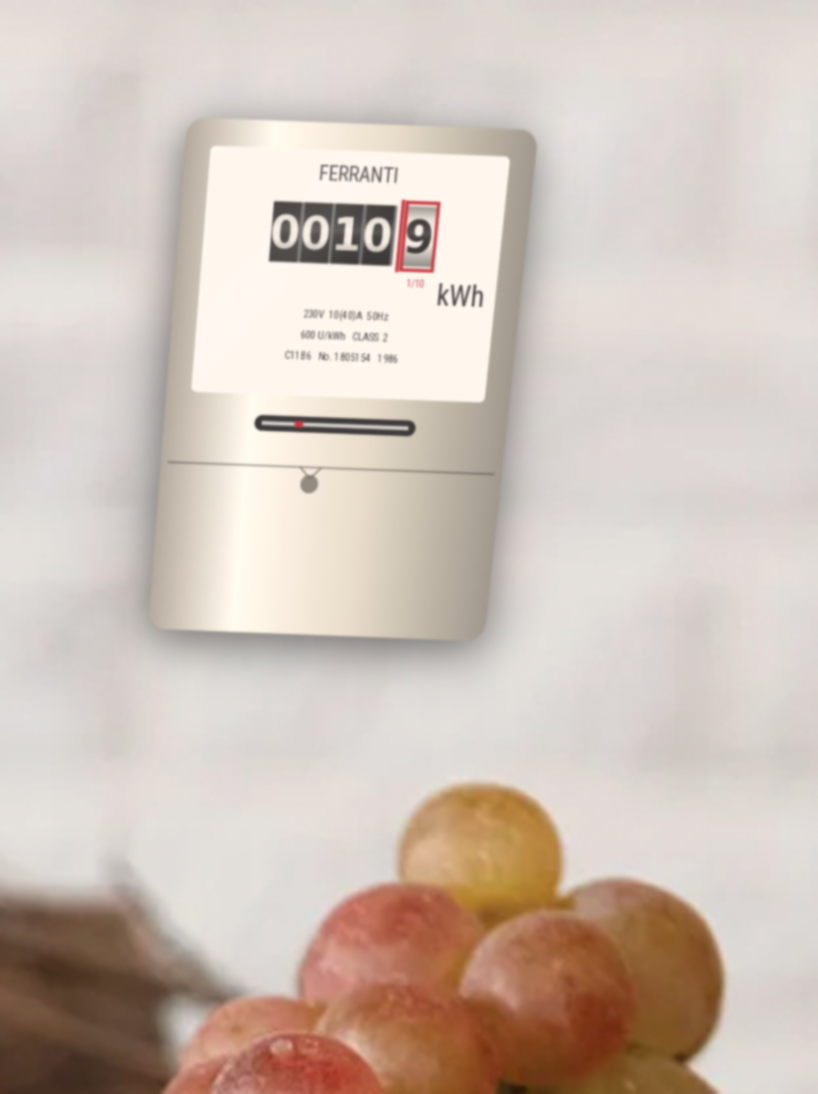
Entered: 10.9; kWh
